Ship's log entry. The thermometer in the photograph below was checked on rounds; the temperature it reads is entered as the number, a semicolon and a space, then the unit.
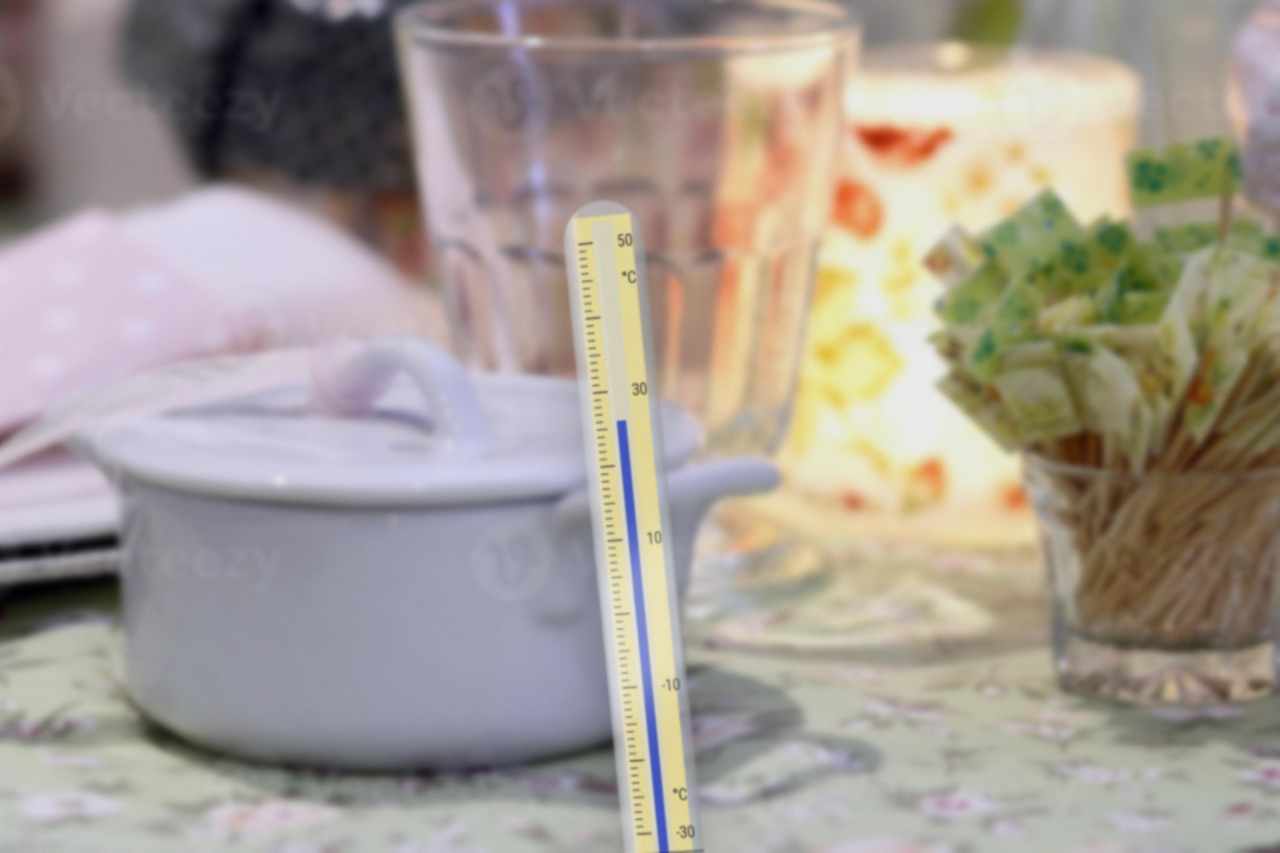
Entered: 26; °C
